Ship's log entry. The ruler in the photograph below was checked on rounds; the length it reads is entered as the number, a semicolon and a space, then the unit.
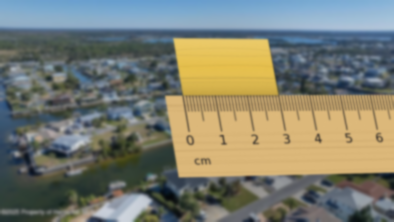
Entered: 3; cm
